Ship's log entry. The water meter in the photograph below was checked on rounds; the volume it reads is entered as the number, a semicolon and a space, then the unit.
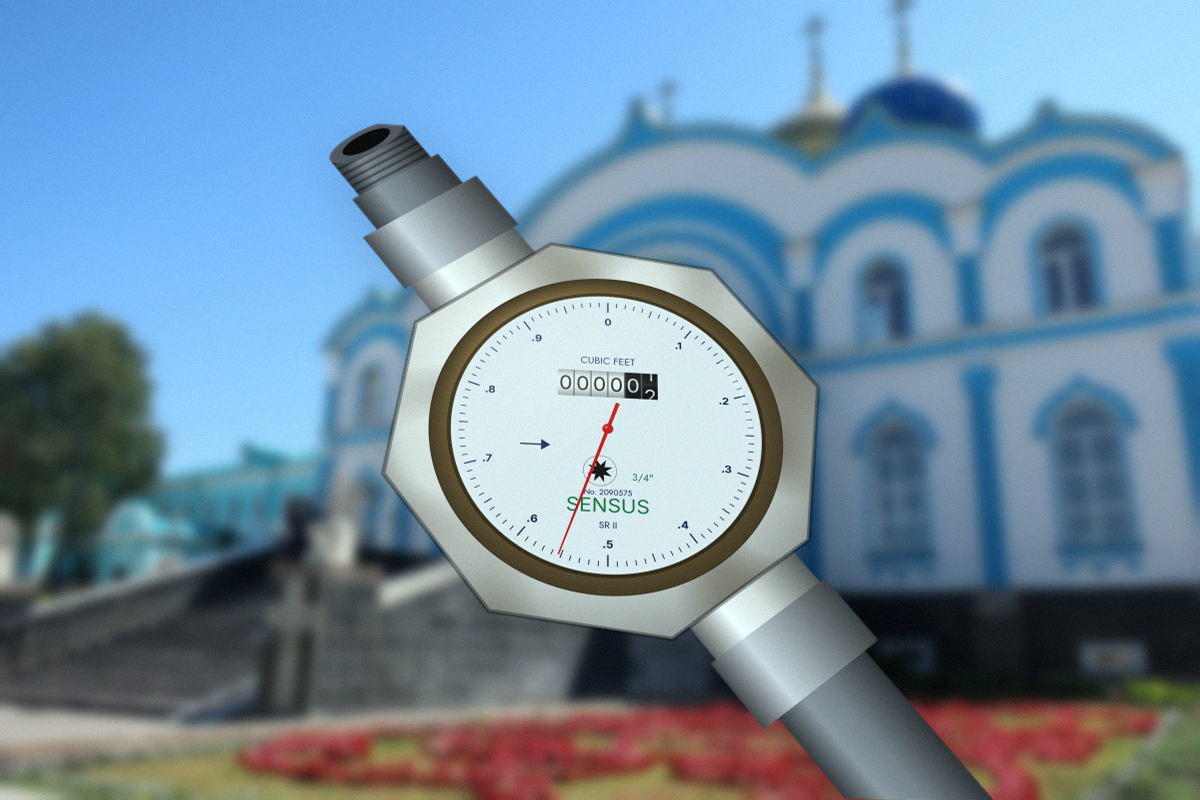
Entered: 1.55; ft³
